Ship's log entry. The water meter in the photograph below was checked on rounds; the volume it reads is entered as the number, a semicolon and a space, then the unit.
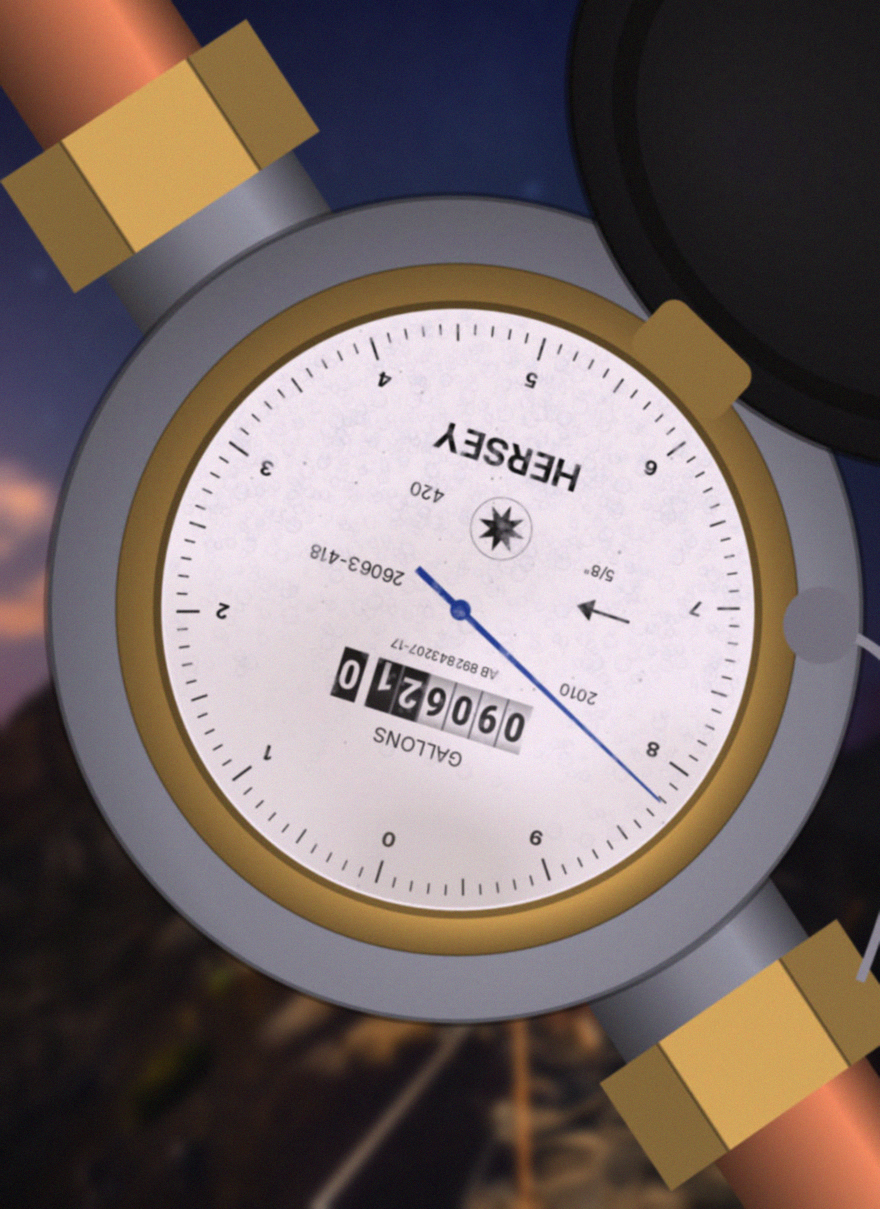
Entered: 906208.2; gal
